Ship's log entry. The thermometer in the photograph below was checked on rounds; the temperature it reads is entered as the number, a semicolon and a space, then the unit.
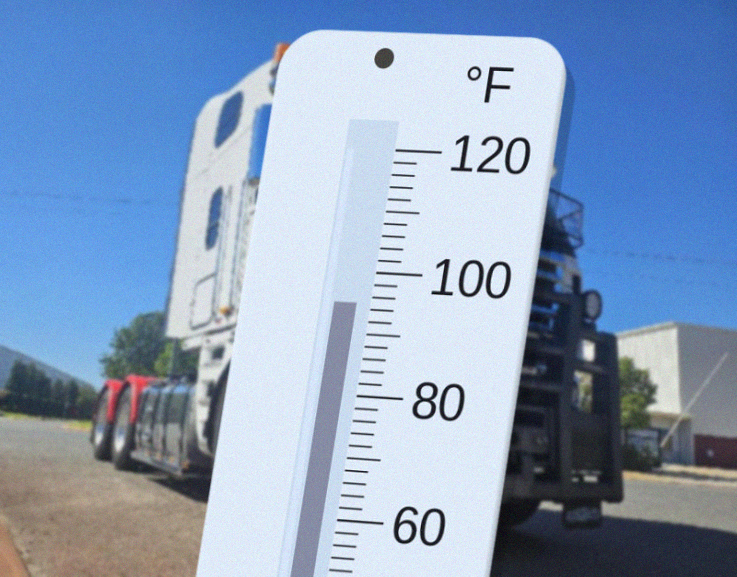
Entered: 95; °F
